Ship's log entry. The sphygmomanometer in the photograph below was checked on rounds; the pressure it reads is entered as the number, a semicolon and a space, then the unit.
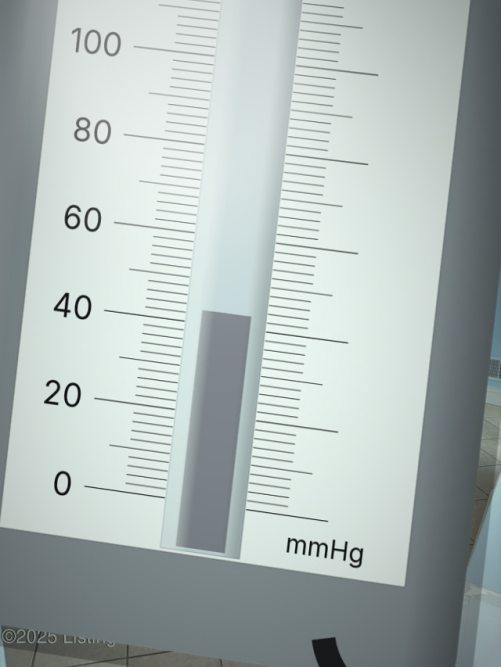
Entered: 43; mmHg
